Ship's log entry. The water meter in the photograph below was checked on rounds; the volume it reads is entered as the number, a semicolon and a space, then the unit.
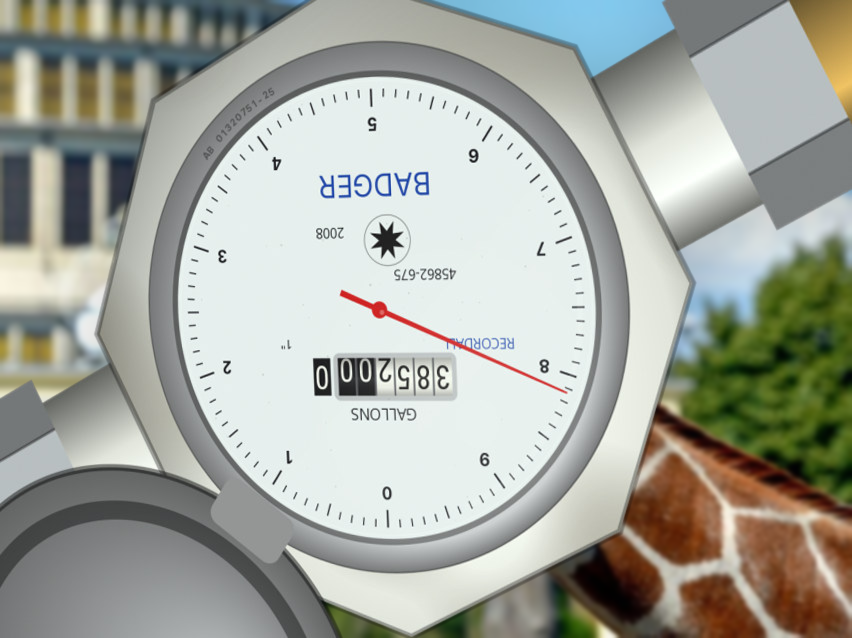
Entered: 3851998.1; gal
